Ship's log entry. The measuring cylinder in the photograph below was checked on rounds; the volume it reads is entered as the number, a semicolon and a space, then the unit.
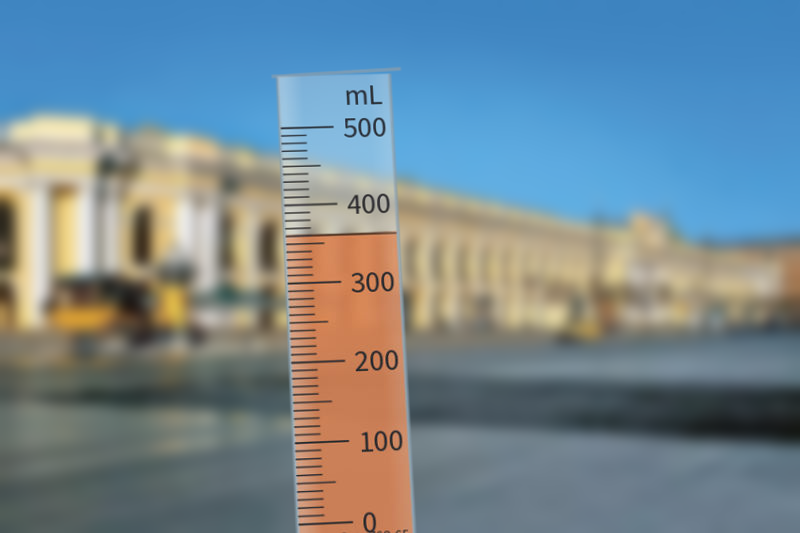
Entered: 360; mL
